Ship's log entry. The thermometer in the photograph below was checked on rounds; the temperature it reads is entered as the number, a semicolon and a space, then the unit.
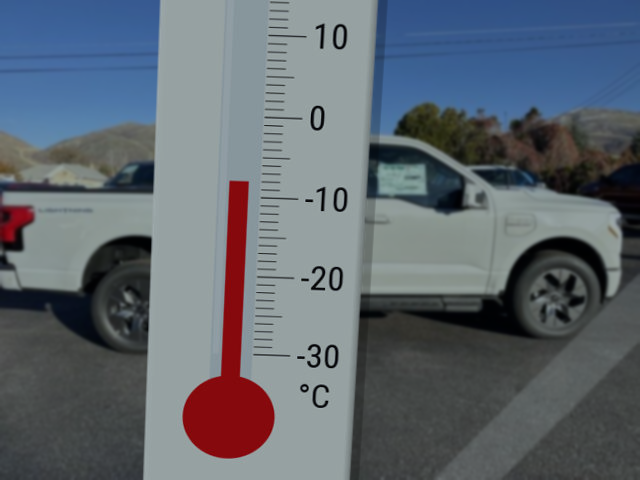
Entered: -8; °C
